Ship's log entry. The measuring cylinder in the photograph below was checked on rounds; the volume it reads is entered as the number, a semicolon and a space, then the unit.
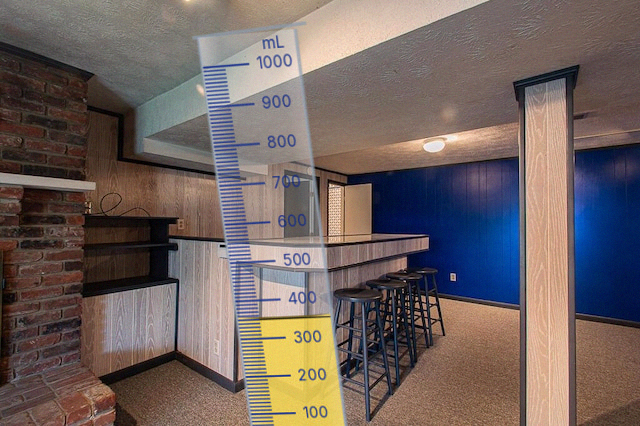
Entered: 350; mL
